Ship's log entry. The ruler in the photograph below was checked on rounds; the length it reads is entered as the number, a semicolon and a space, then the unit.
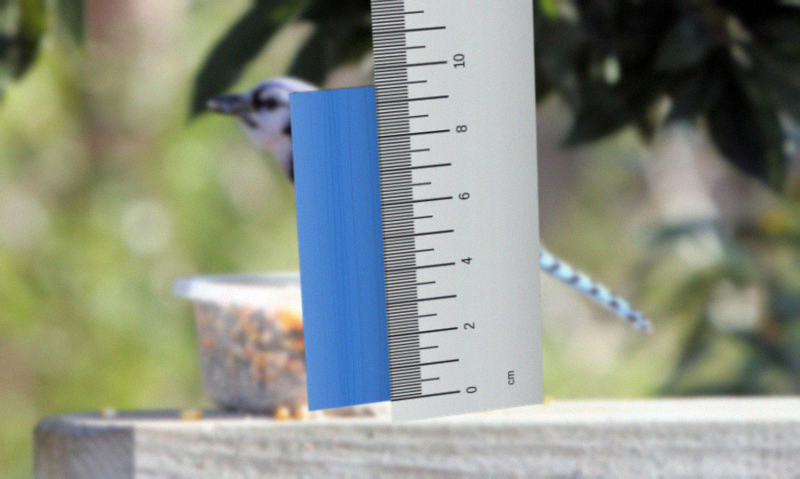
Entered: 9.5; cm
